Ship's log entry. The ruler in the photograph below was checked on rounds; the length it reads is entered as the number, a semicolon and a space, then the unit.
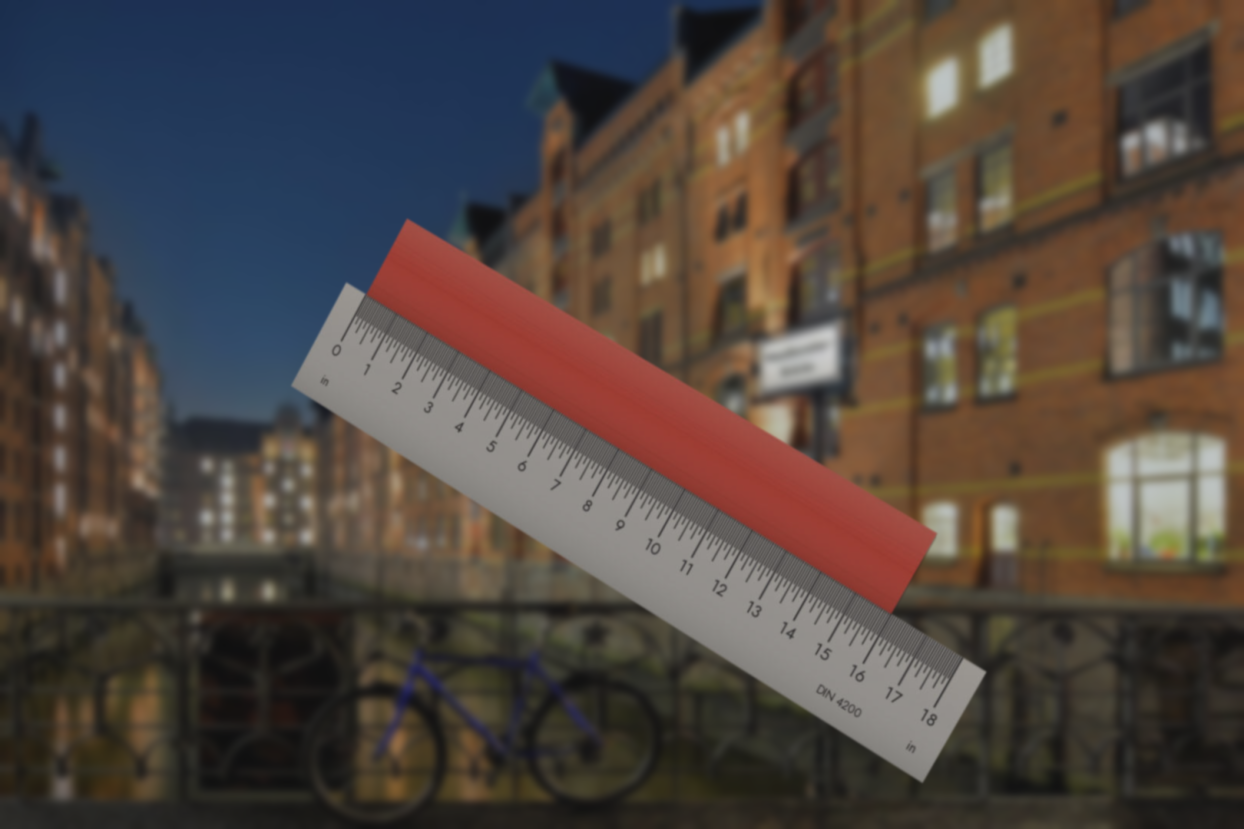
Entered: 16; in
